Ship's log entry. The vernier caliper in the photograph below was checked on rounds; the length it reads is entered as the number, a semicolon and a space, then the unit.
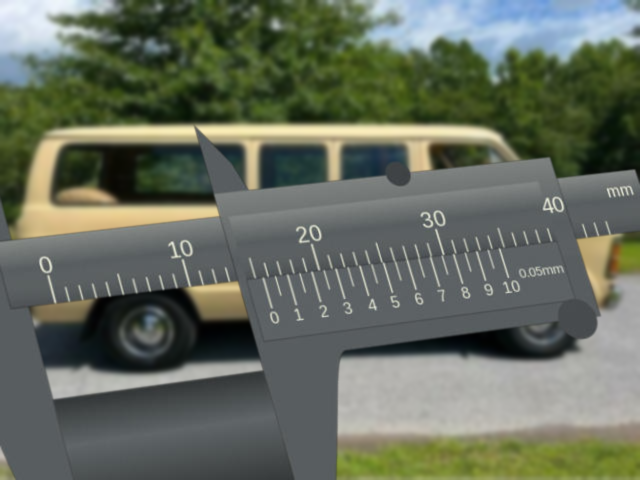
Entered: 15.6; mm
